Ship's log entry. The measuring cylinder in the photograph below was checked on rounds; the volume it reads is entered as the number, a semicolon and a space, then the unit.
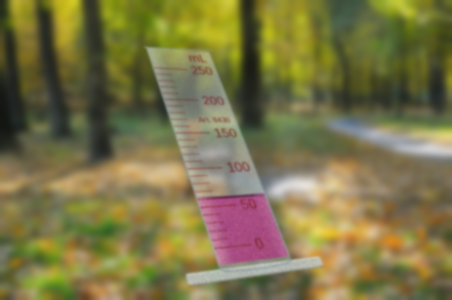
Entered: 60; mL
